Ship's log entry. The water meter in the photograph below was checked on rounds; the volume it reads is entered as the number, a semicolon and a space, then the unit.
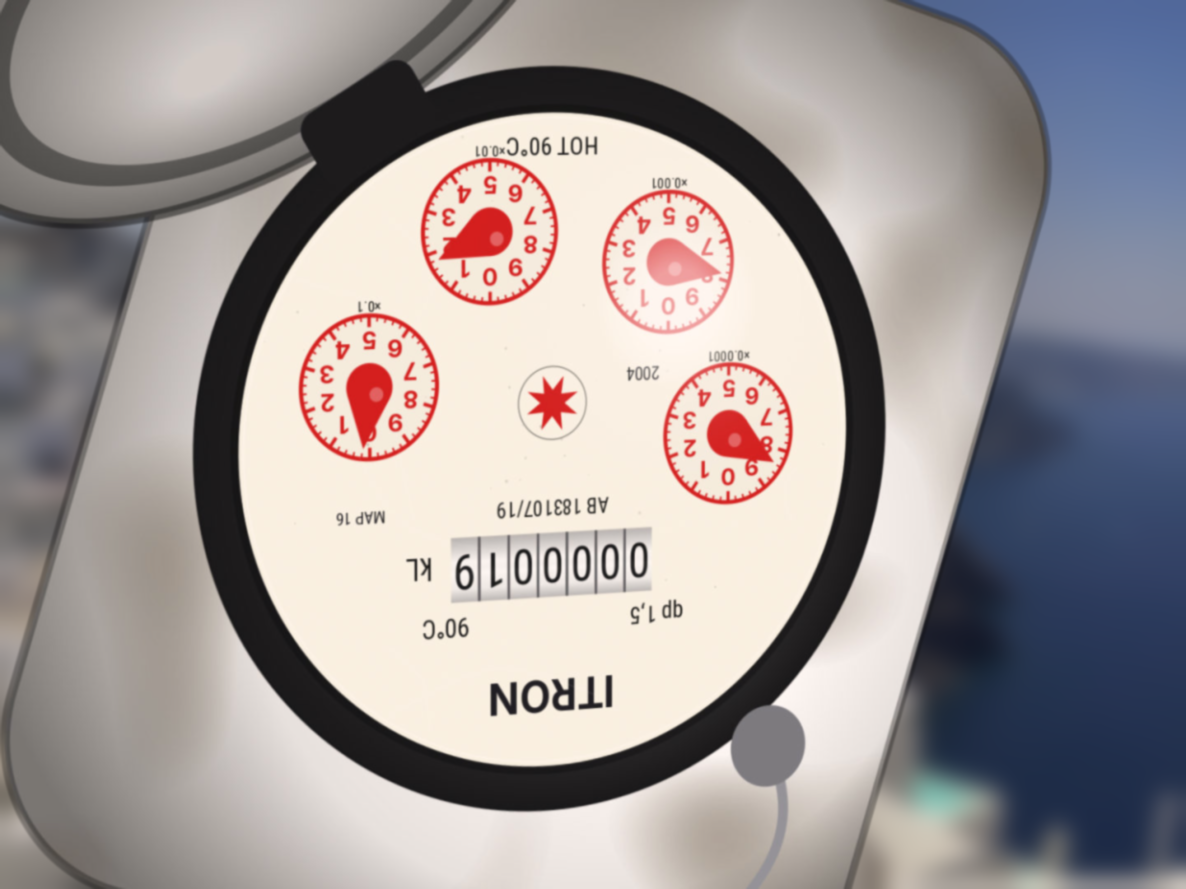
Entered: 19.0178; kL
